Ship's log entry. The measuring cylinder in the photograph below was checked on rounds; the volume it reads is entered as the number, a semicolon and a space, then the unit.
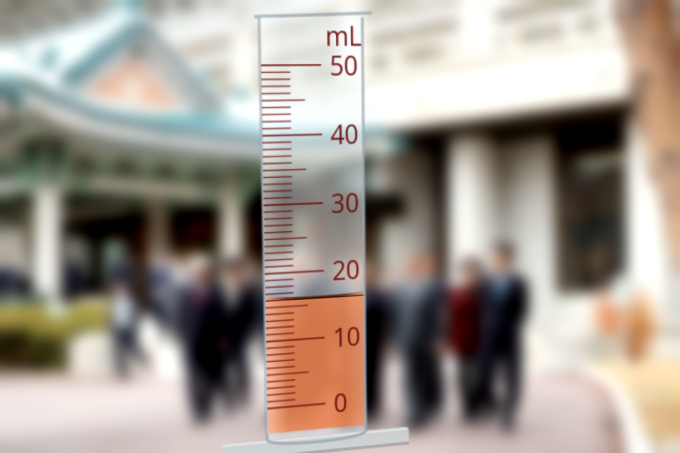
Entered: 16; mL
